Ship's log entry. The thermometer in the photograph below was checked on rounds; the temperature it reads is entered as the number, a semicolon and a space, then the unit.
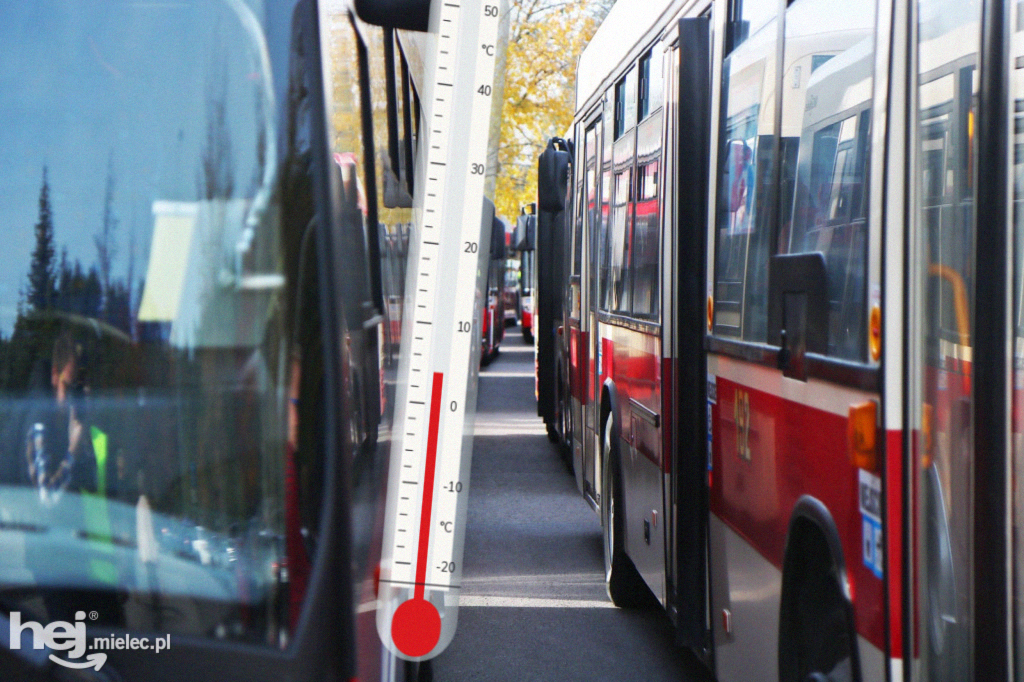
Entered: 4; °C
